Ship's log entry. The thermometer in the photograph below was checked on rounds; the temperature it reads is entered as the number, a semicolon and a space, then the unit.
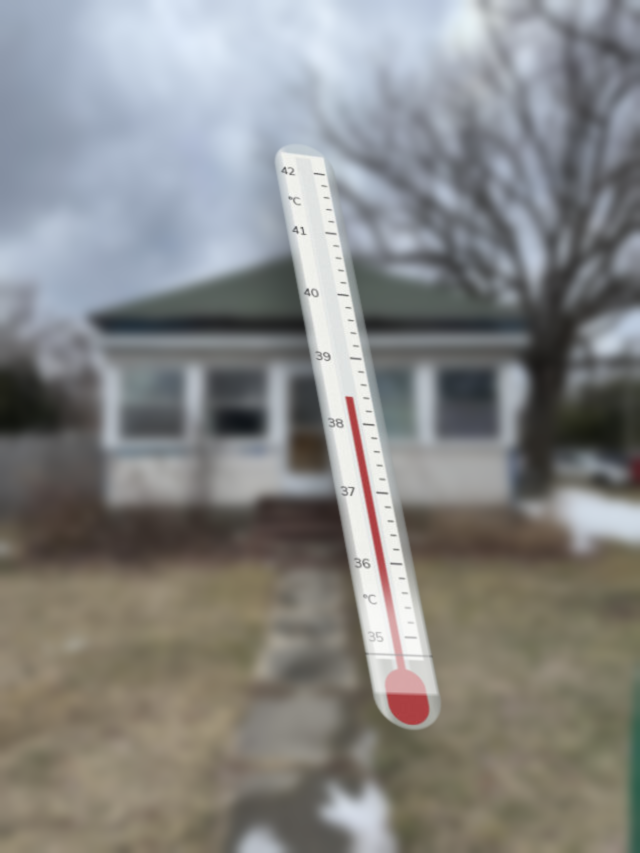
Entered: 38.4; °C
